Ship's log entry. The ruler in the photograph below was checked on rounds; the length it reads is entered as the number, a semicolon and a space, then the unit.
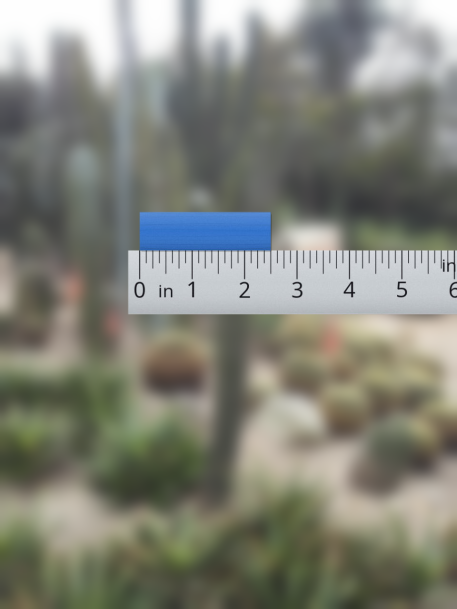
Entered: 2.5; in
